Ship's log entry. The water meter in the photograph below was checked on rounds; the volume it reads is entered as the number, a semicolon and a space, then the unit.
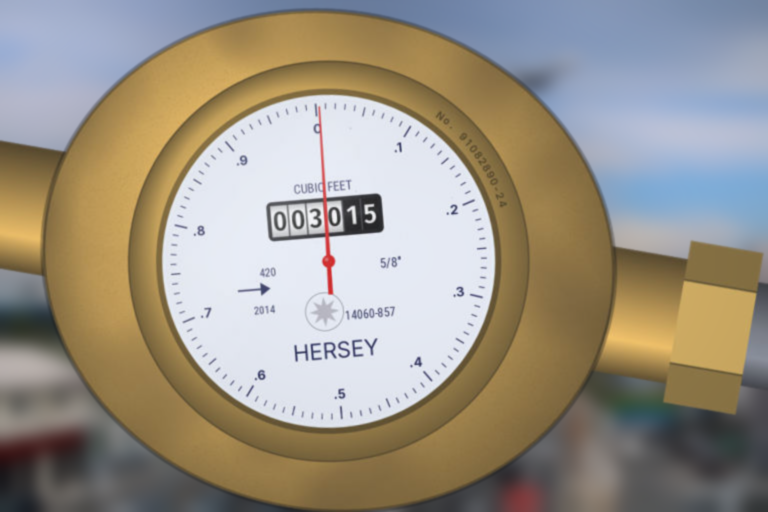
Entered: 3015.00; ft³
